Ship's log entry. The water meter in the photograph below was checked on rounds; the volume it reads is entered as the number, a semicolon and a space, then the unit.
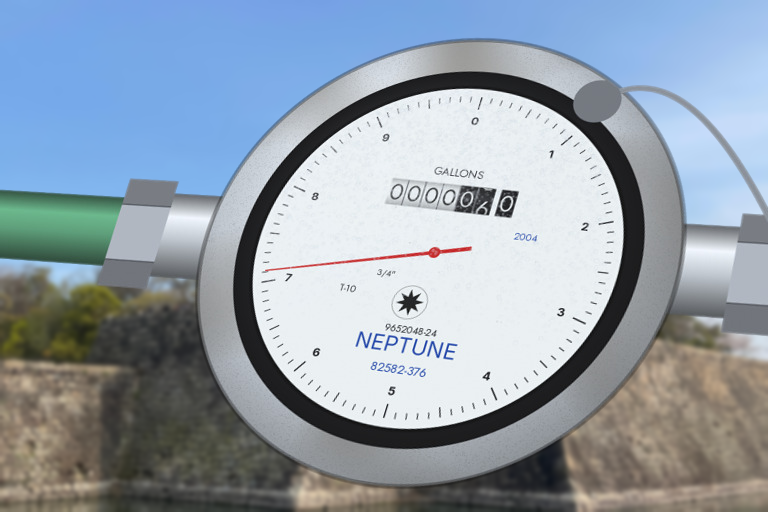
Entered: 57.1; gal
